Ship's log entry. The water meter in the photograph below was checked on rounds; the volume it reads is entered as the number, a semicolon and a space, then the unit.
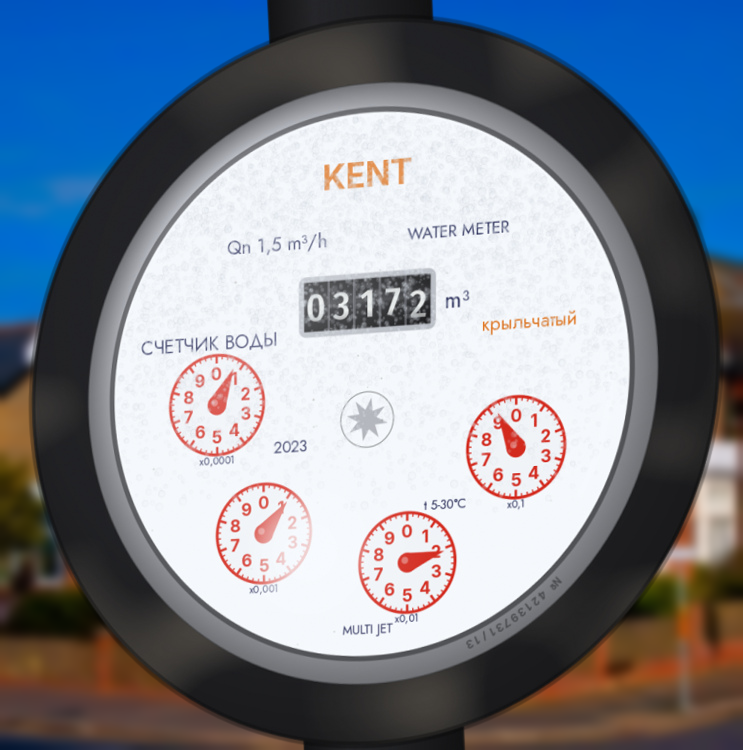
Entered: 3171.9210; m³
